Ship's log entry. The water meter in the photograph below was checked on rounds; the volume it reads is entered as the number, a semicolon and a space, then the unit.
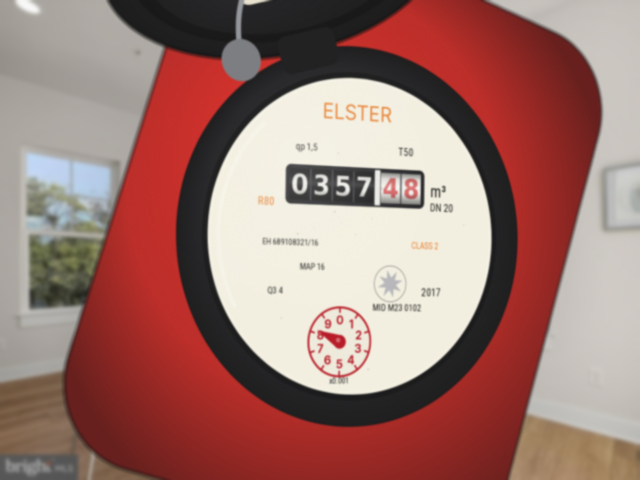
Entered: 357.488; m³
